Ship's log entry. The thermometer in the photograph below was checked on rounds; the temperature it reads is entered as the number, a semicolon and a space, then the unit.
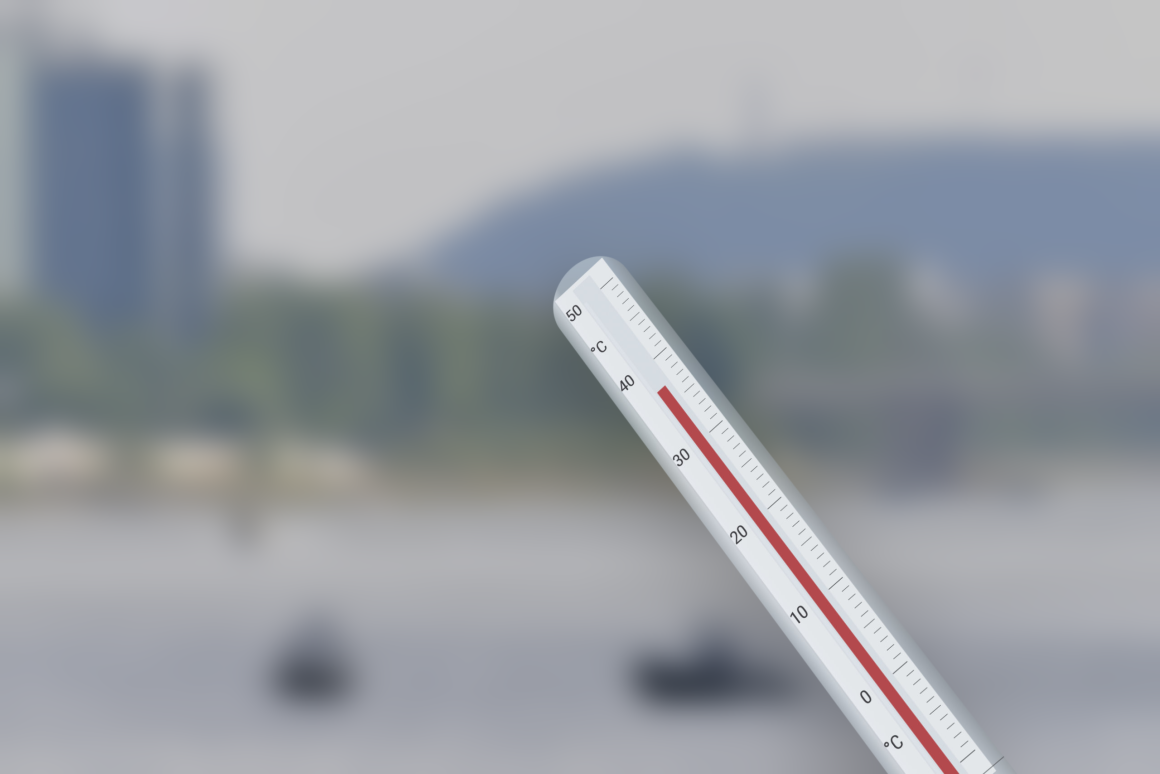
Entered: 37; °C
